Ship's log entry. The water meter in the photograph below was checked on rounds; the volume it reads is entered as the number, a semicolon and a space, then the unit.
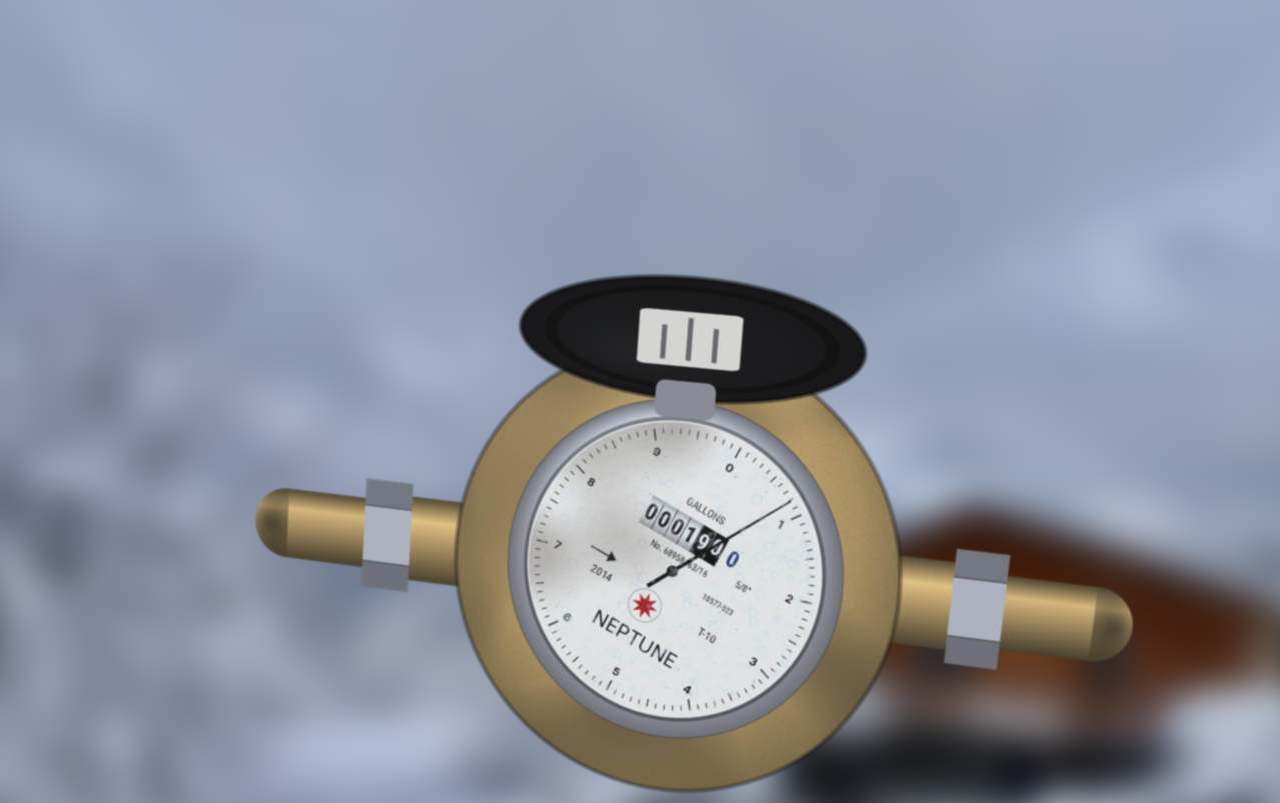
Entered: 1900.8; gal
